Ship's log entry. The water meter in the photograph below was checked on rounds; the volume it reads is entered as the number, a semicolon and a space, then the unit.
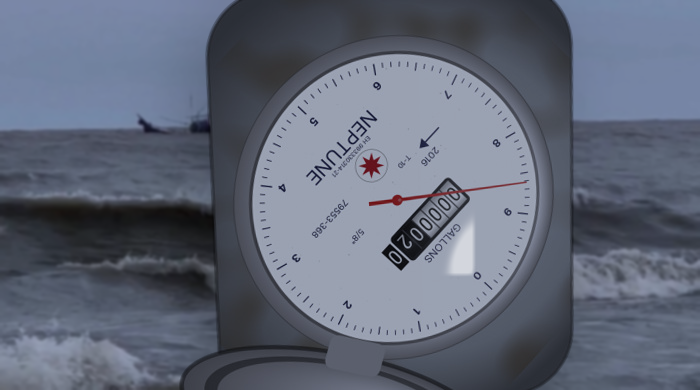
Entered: 18.6; gal
